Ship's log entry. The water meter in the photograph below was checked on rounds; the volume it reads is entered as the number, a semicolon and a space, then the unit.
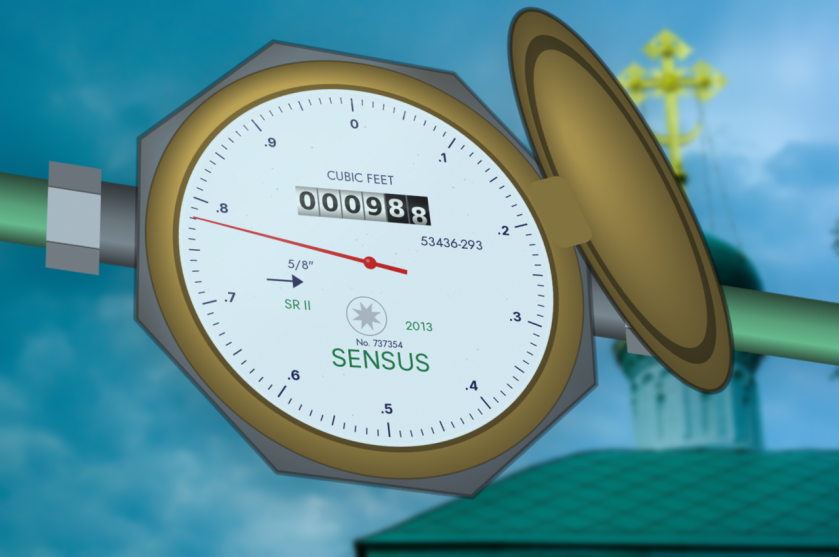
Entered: 987.78; ft³
